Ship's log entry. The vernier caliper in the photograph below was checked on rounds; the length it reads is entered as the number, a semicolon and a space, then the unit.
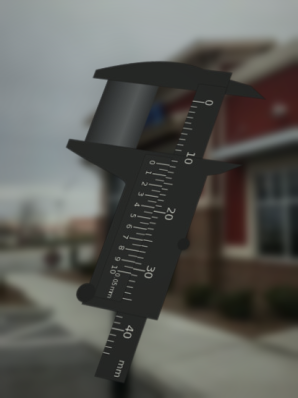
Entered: 11.8; mm
